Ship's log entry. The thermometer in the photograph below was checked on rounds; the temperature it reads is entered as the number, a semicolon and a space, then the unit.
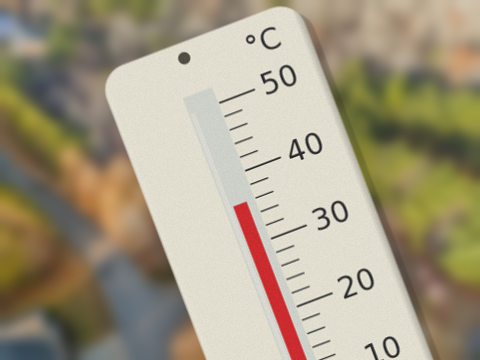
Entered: 36; °C
